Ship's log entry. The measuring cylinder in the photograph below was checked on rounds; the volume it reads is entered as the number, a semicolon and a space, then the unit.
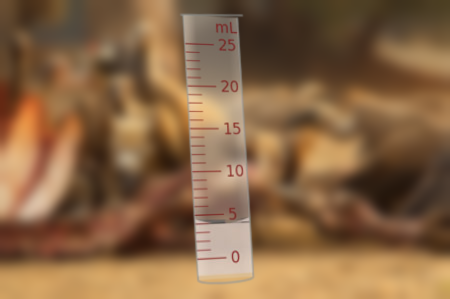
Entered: 4; mL
